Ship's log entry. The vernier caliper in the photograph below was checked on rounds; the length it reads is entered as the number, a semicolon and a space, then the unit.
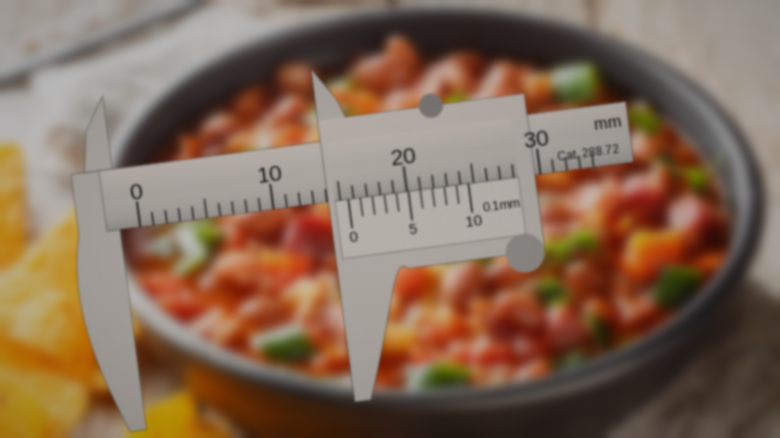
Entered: 15.6; mm
